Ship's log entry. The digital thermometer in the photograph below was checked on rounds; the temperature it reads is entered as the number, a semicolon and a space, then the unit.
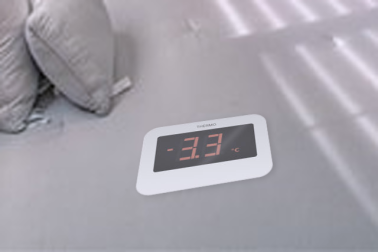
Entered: -3.3; °C
